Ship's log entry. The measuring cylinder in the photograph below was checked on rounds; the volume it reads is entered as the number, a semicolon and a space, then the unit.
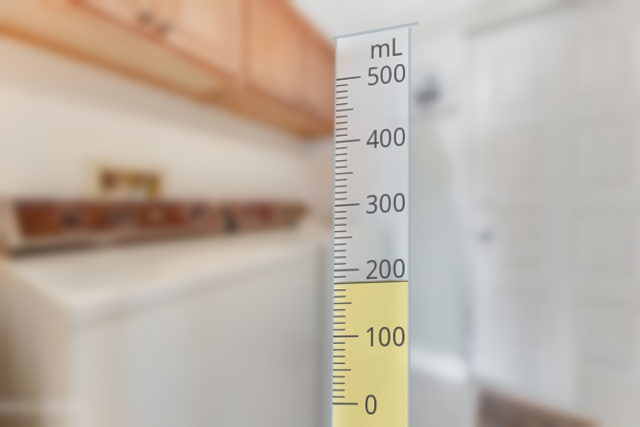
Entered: 180; mL
